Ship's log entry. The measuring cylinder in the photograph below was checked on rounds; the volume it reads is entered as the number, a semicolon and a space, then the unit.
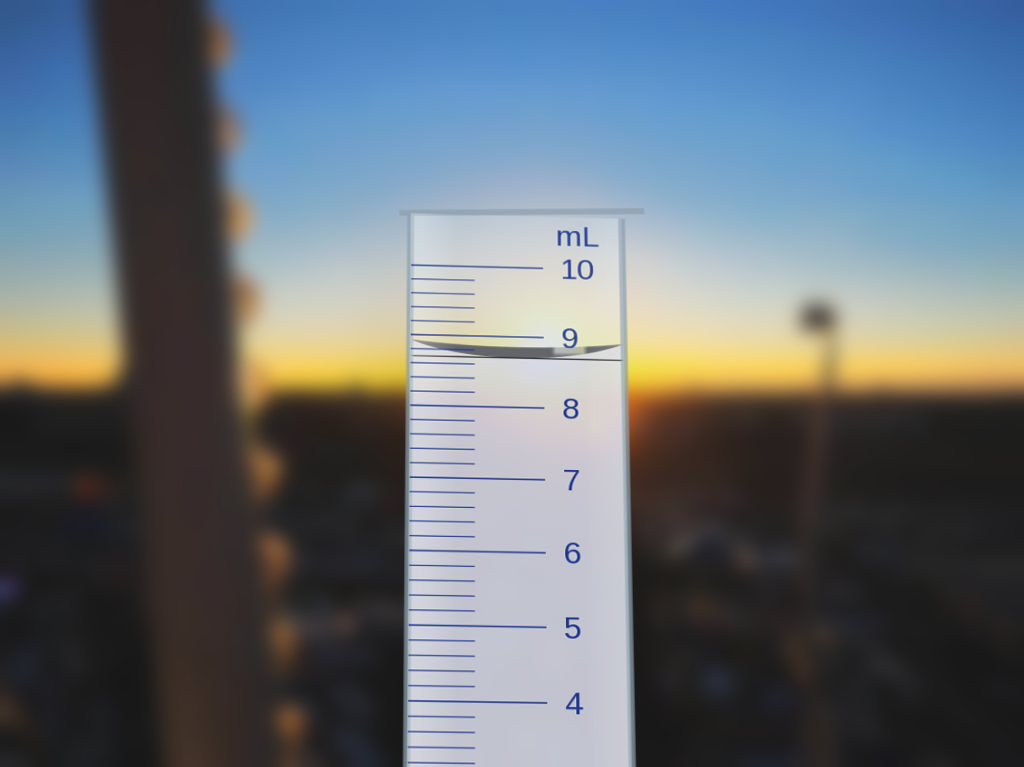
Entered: 8.7; mL
